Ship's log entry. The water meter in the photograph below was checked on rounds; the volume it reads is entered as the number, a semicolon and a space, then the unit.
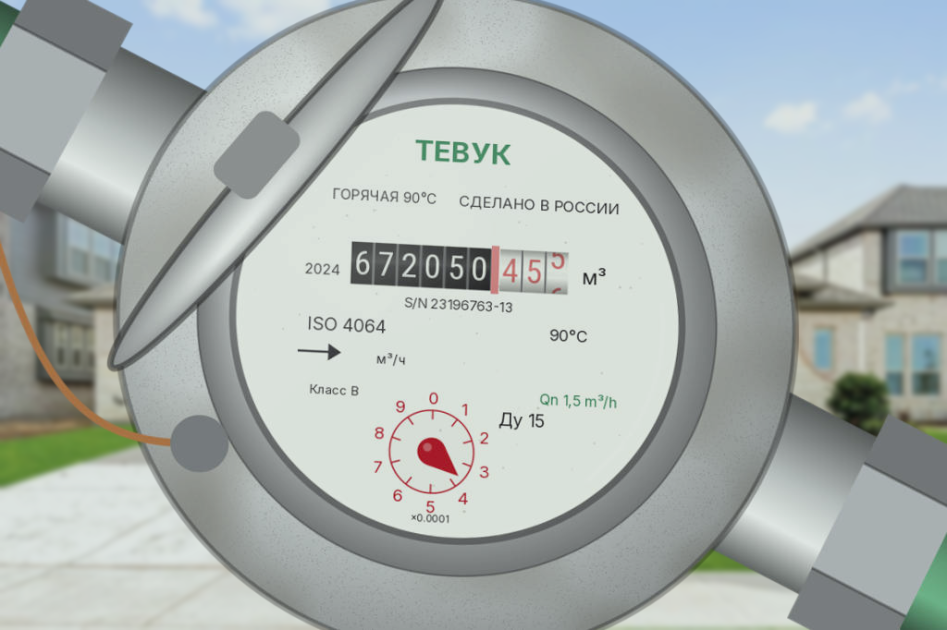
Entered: 672050.4553; m³
